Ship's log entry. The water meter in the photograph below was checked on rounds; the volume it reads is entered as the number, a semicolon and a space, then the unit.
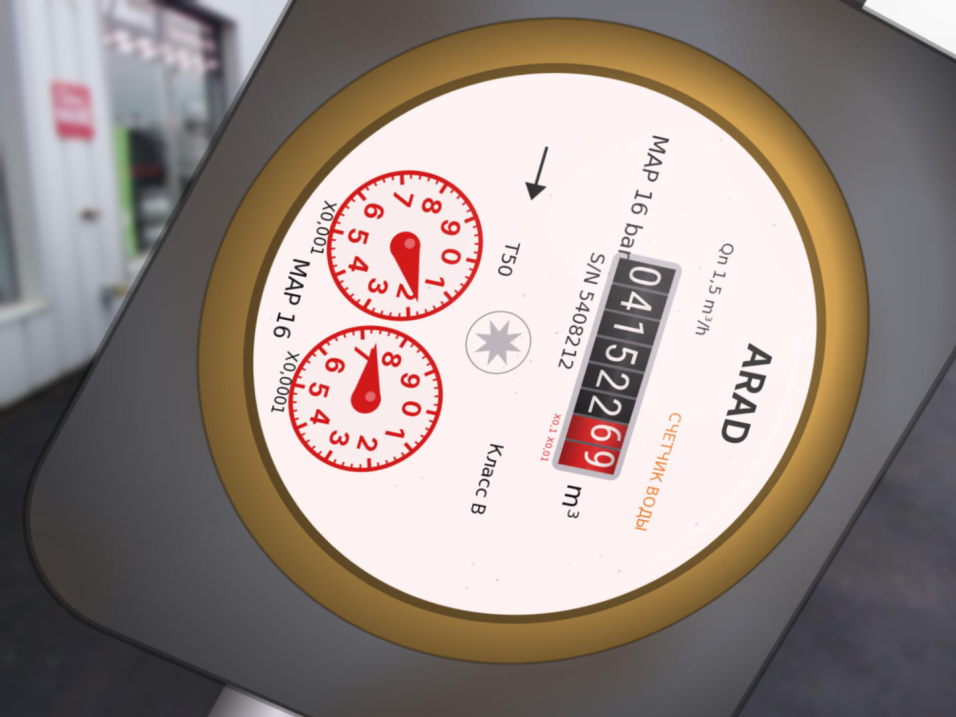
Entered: 41522.6917; m³
